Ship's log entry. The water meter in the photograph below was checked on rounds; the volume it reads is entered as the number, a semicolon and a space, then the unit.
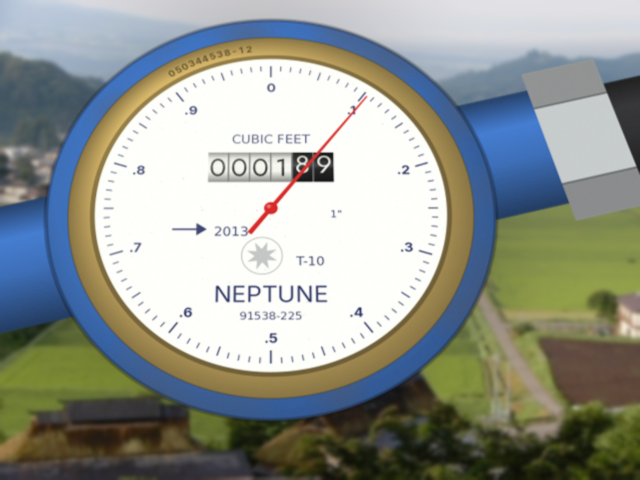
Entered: 189.10; ft³
